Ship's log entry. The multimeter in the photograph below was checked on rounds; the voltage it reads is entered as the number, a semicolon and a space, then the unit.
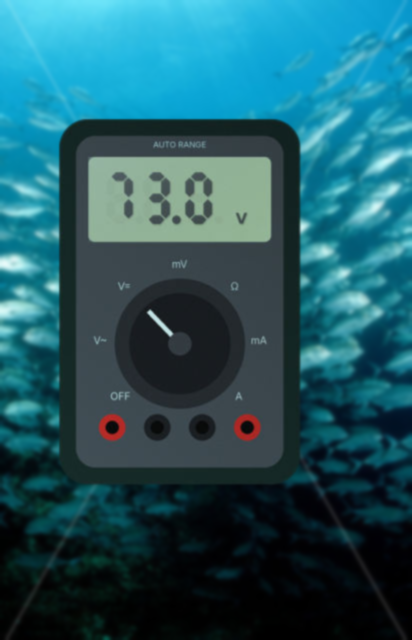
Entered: 73.0; V
